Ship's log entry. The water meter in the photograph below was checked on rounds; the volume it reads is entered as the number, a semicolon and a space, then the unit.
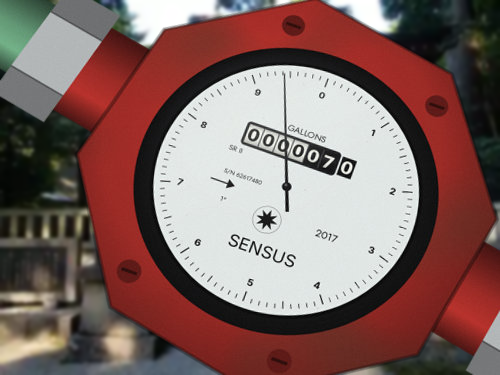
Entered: 69.4; gal
